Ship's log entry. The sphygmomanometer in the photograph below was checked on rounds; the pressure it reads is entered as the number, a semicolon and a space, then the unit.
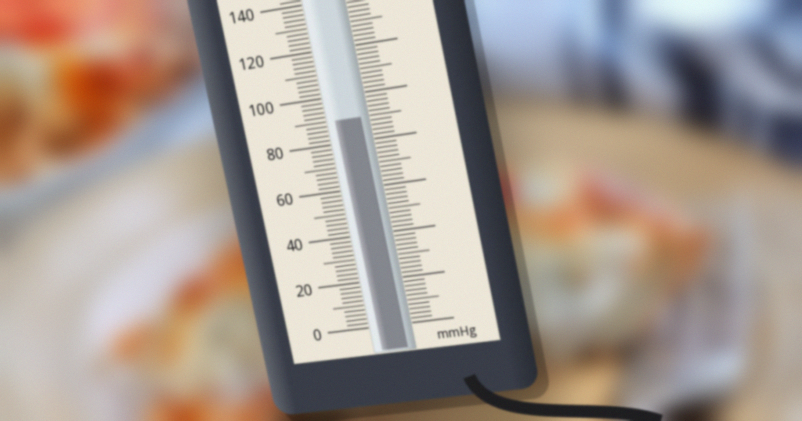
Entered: 90; mmHg
